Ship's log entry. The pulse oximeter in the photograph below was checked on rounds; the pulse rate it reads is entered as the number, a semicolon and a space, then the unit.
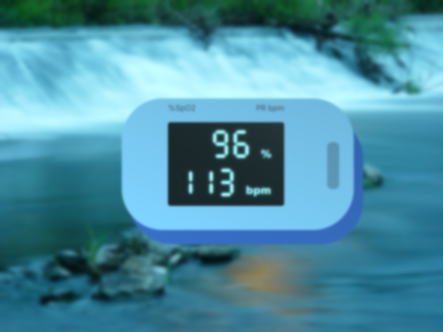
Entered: 113; bpm
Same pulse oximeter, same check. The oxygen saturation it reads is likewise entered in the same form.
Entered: 96; %
